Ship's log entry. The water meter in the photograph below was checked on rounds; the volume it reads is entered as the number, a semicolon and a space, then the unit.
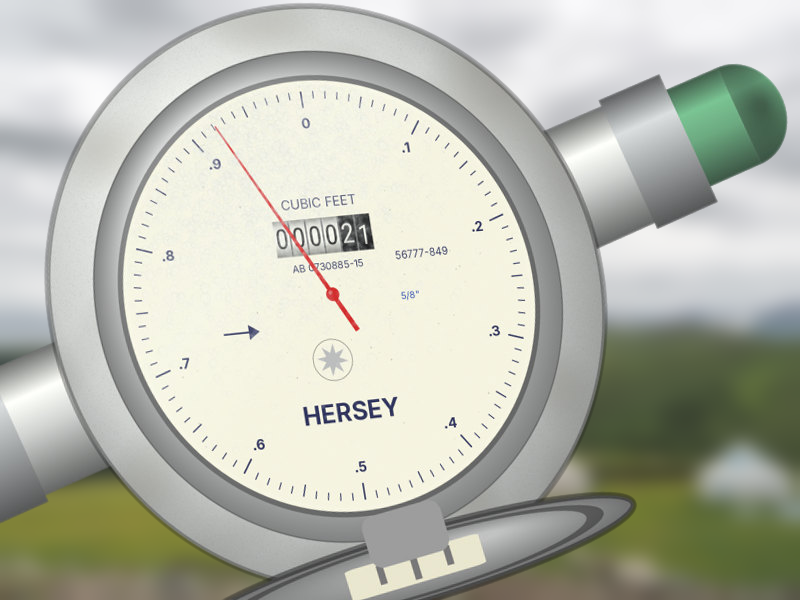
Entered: 20.92; ft³
